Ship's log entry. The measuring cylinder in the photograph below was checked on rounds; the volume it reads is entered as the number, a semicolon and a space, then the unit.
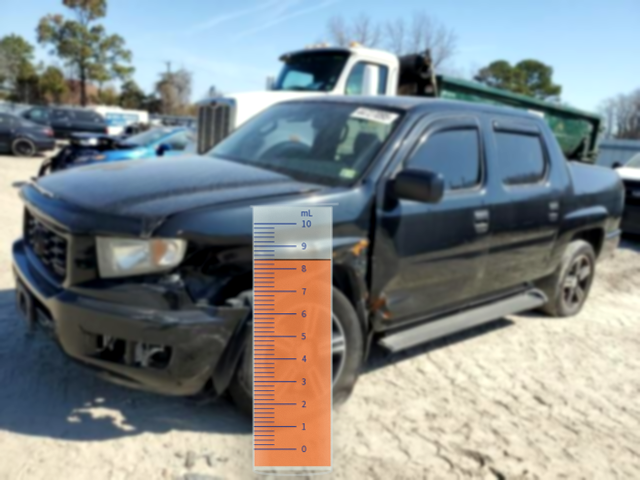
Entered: 8.4; mL
